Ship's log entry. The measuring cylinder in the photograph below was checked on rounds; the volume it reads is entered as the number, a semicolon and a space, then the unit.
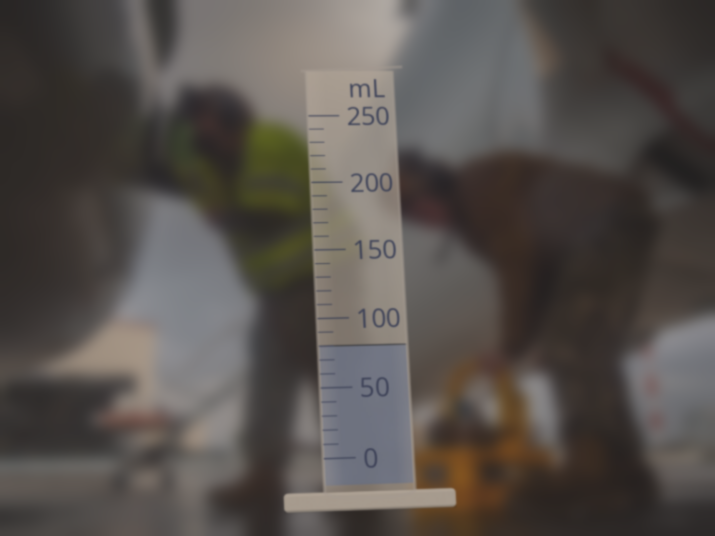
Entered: 80; mL
